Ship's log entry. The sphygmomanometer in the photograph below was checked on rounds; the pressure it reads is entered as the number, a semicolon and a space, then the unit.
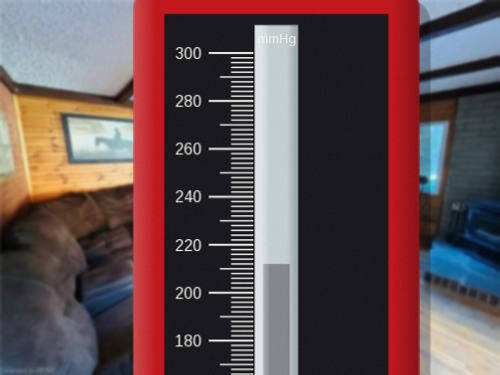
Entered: 212; mmHg
